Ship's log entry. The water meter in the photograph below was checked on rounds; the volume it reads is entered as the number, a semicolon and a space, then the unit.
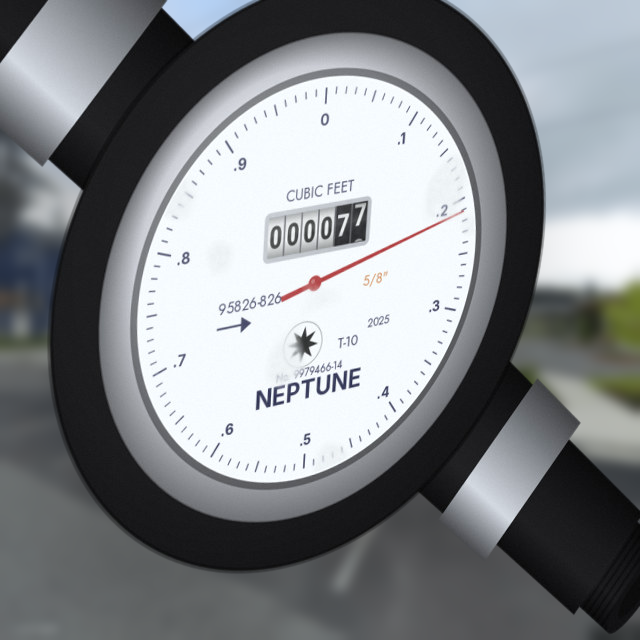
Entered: 77.21; ft³
